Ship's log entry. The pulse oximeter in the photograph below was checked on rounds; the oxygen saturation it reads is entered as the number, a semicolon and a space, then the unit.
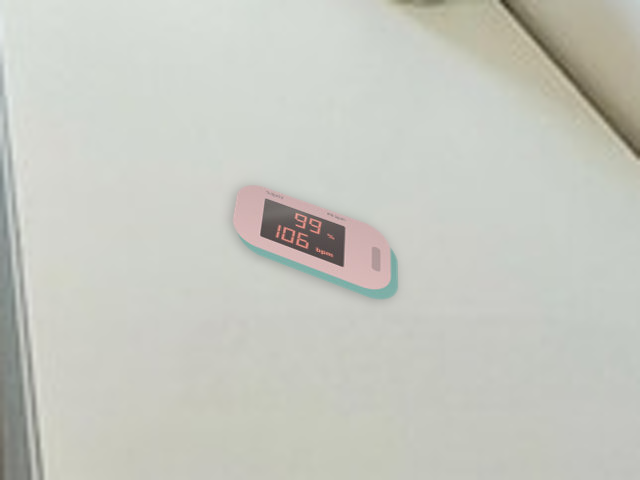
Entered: 99; %
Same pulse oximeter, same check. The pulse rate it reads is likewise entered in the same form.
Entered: 106; bpm
